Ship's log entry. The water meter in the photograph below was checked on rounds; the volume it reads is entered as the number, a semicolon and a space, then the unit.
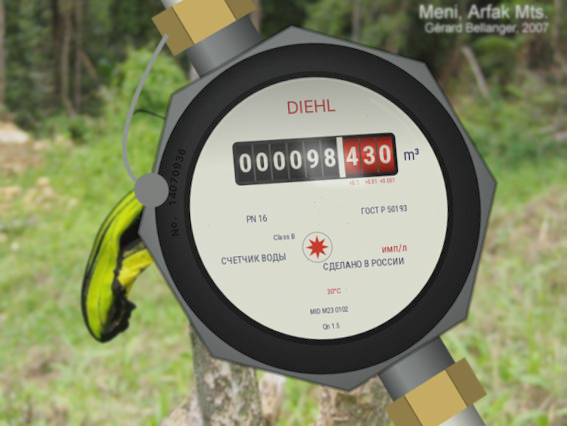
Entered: 98.430; m³
